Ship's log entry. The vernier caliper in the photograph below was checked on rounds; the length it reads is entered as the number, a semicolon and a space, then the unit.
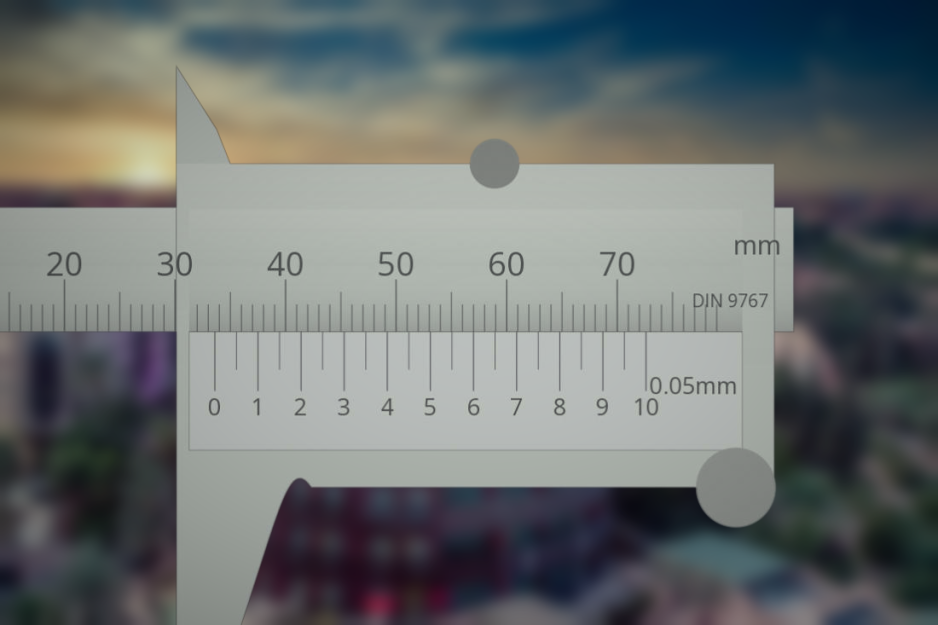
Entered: 33.6; mm
